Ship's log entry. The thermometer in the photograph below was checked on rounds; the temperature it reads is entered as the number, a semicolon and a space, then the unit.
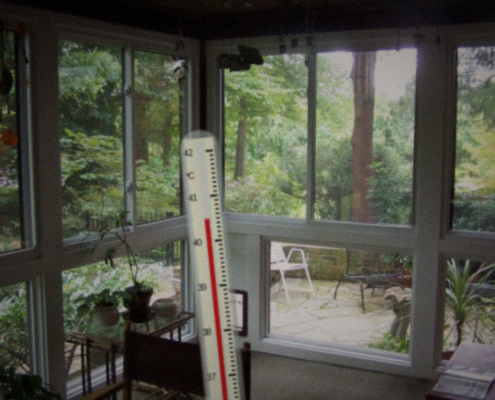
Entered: 40.5; °C
